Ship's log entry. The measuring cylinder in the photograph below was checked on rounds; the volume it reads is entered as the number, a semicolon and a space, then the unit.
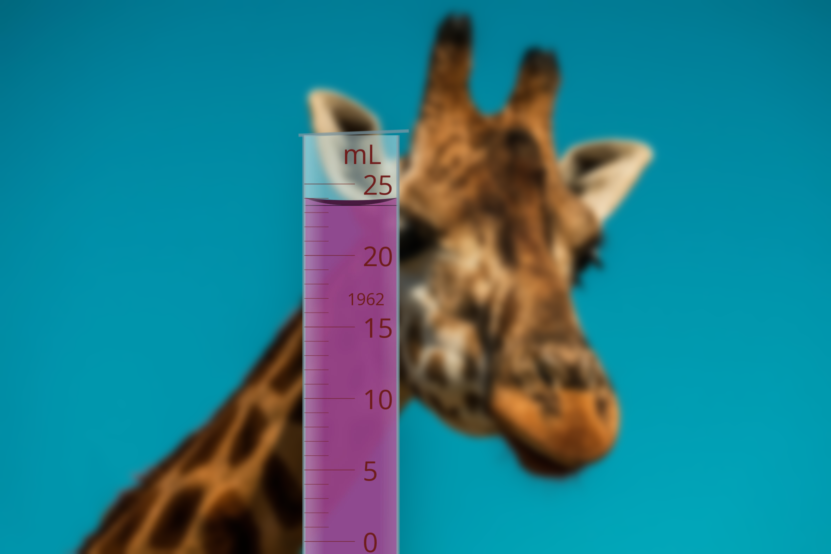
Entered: 23.5; mL
